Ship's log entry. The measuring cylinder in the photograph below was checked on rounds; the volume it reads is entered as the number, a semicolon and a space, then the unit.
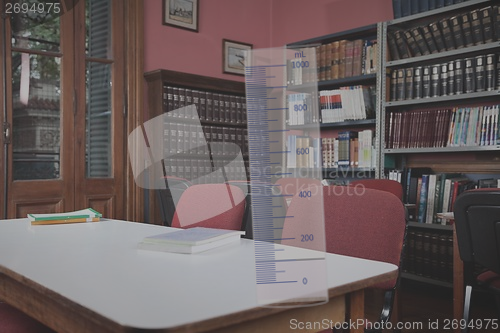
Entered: 100; mL
